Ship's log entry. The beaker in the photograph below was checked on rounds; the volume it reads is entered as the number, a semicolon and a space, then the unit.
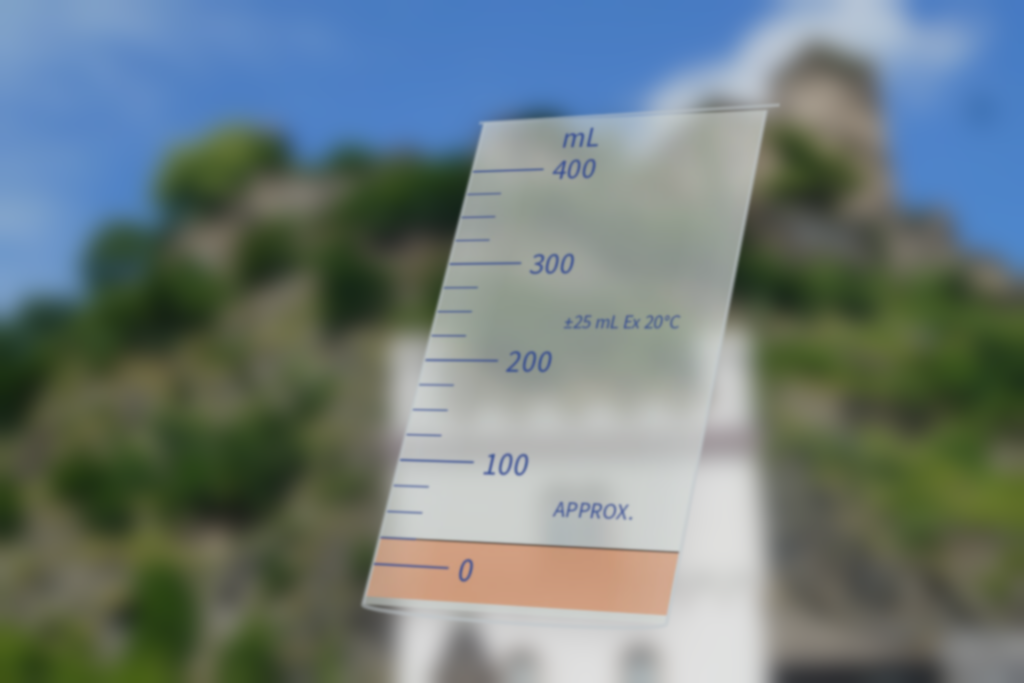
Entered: 25; mL
